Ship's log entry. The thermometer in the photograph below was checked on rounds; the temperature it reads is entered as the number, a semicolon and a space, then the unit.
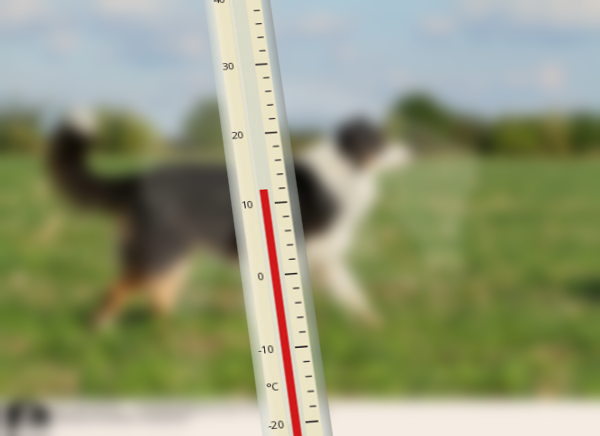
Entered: 12; °C
